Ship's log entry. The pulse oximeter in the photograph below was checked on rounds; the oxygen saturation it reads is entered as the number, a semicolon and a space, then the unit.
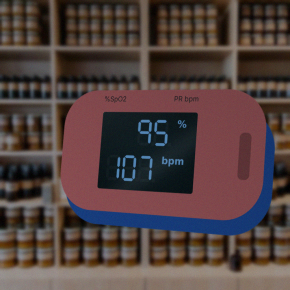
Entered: 95; %
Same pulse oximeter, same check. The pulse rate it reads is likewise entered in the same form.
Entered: 107; bpm
